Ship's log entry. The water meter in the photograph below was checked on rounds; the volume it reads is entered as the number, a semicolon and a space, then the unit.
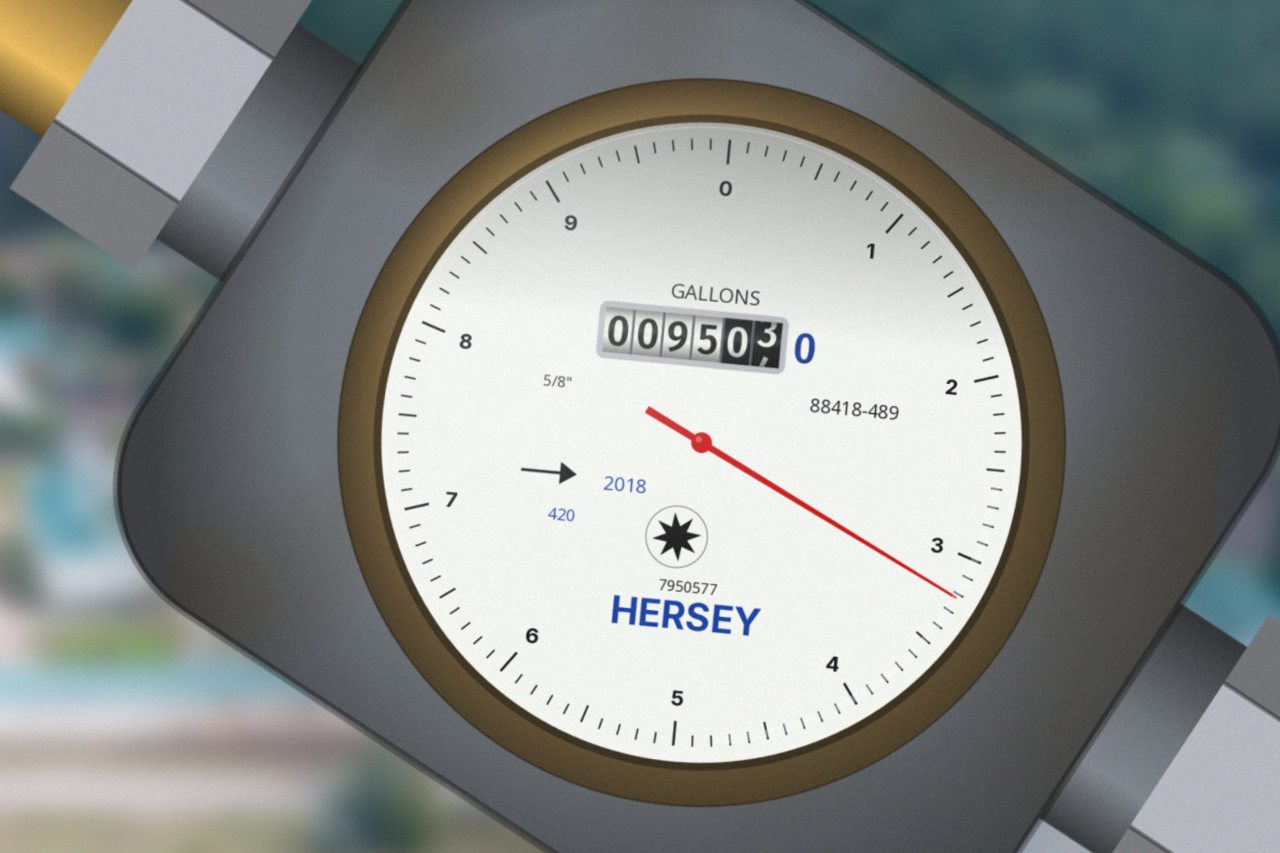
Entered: 95033.2; gal
